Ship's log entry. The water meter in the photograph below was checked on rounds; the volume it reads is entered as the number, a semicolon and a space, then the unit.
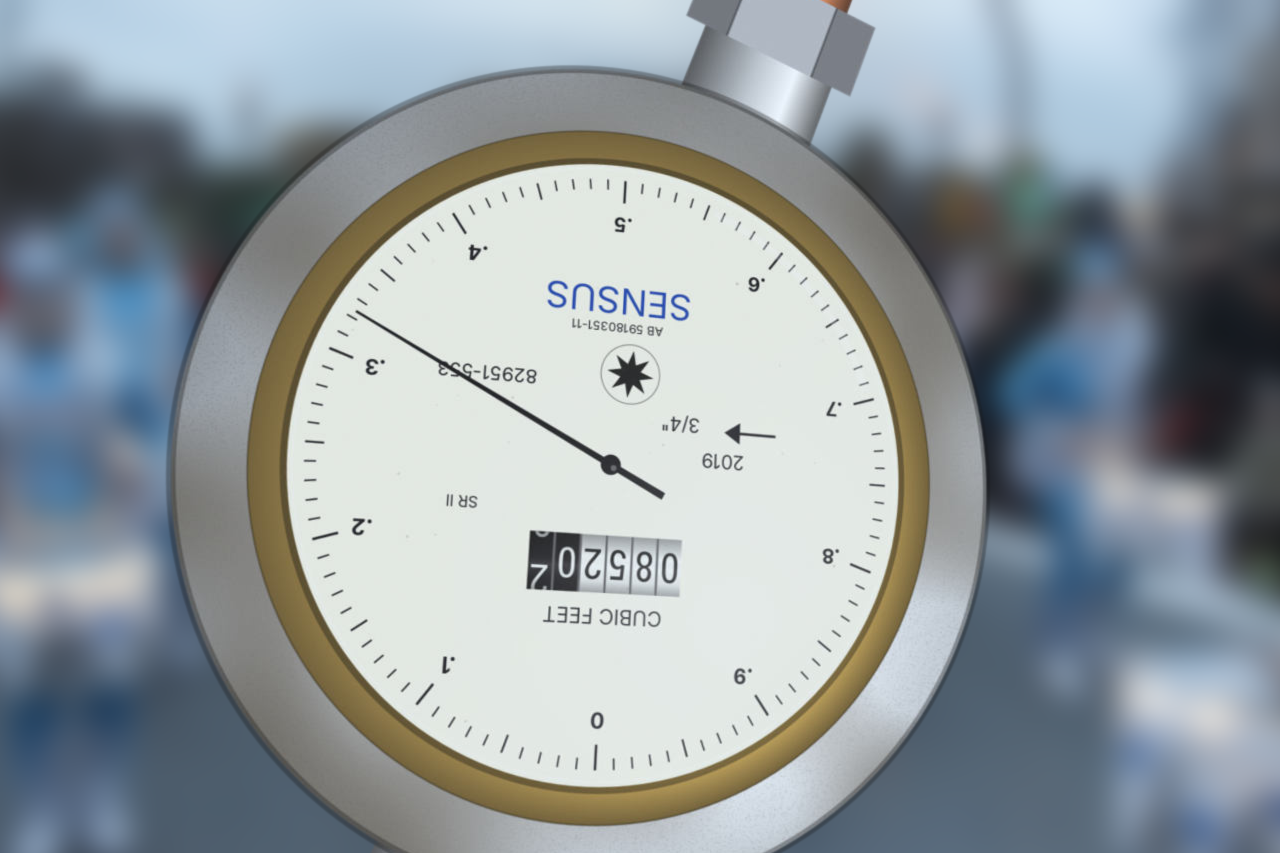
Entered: 85202.32; ft³
